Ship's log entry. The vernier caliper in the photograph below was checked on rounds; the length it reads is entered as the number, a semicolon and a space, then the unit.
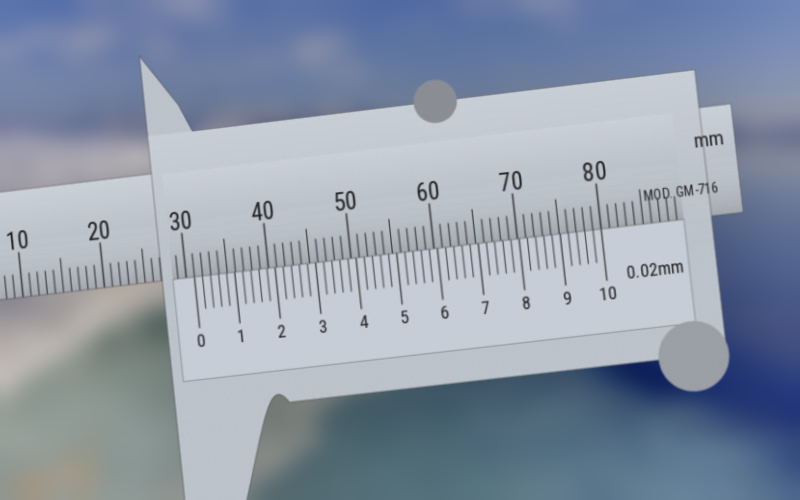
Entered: 31.0; mm
